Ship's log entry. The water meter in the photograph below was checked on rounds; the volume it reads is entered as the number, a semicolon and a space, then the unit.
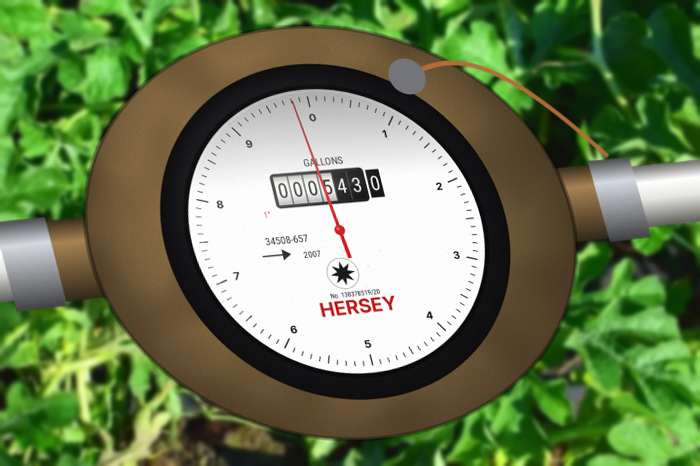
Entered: 5429.8; gal
